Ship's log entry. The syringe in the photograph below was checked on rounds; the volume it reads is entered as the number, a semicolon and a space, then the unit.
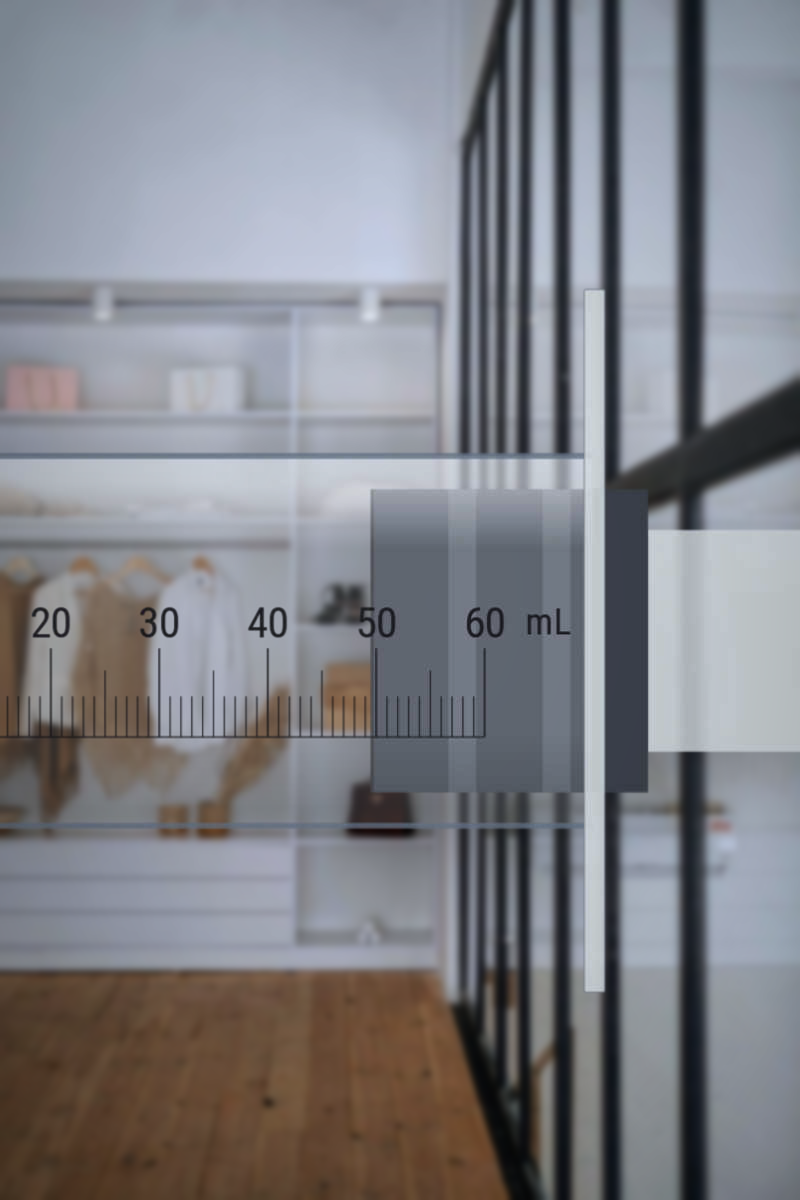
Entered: 49.5; mL
